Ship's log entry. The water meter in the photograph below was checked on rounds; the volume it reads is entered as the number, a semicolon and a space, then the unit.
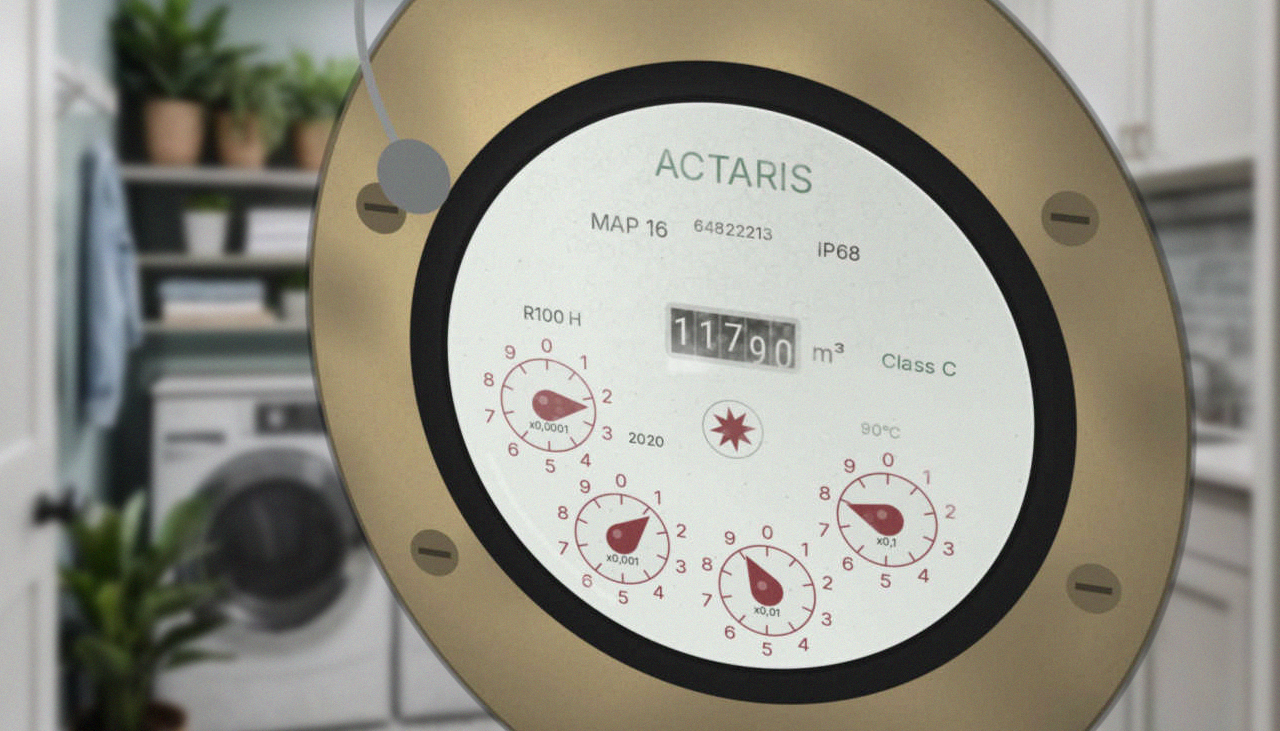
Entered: 11789.7912; m³
